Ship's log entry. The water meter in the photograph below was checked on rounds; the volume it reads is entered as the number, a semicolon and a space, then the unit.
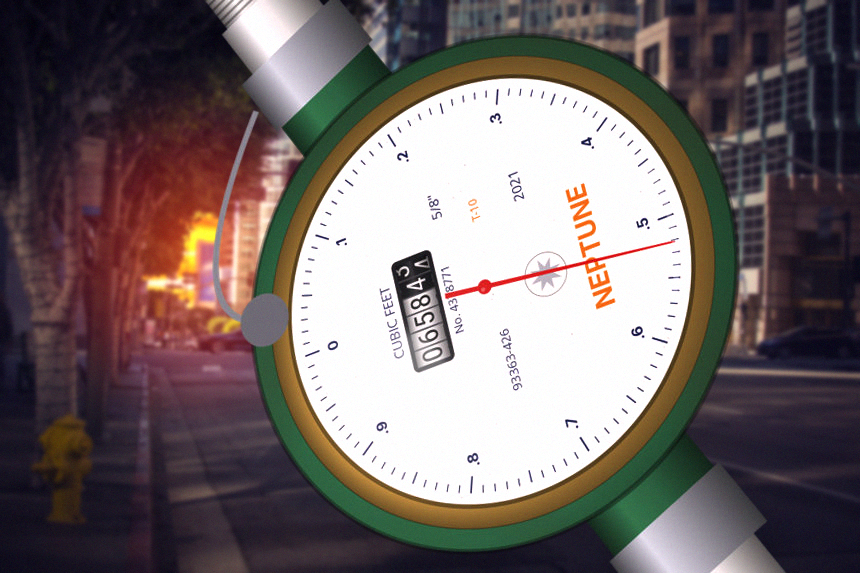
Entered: 65843.52; ft³
